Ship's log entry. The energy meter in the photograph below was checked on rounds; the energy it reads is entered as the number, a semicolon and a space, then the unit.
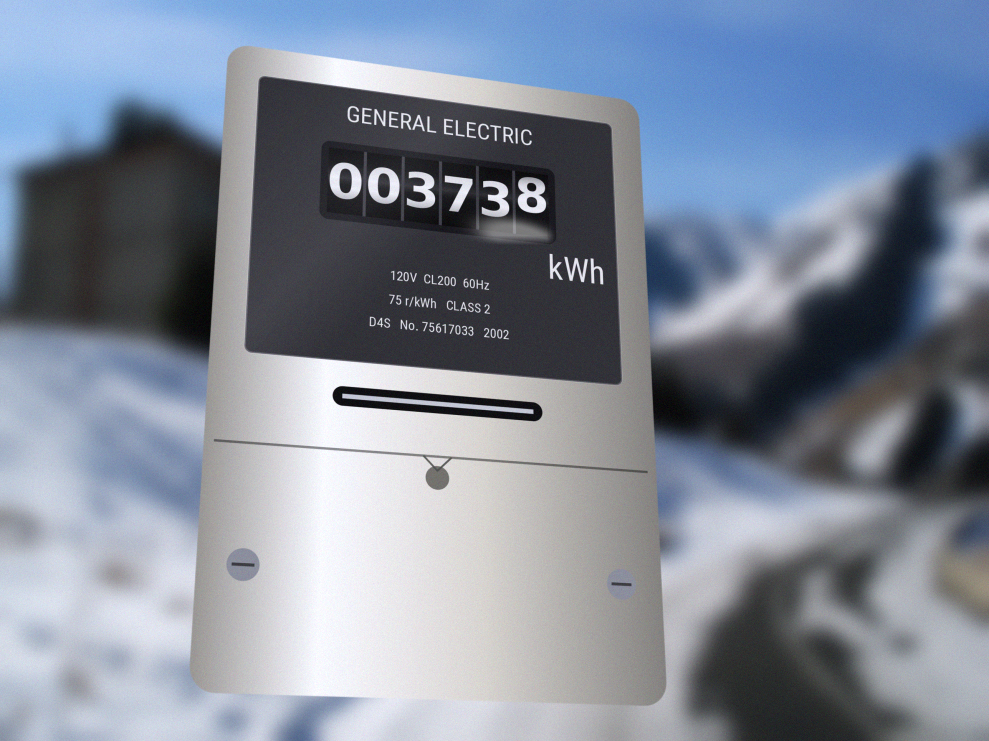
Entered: 3738; kWh
